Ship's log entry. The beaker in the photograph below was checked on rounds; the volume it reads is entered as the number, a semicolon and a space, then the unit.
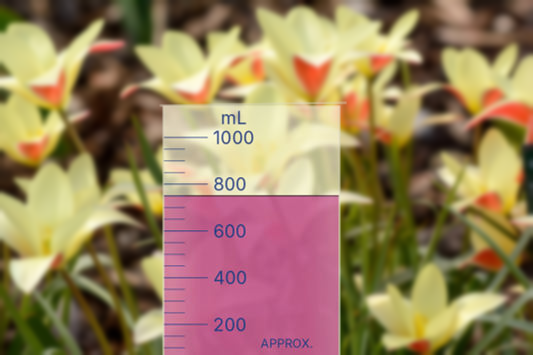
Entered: 750; mL
